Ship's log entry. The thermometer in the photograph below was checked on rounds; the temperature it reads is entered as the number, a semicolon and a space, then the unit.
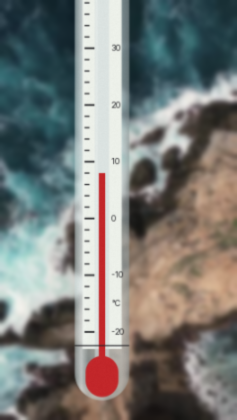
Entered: 8; °C
